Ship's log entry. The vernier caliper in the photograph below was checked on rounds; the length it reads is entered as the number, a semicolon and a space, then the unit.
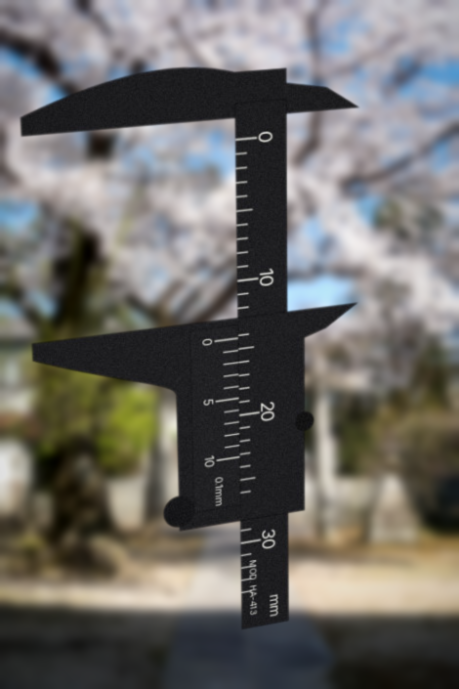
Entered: 14.2; mm
